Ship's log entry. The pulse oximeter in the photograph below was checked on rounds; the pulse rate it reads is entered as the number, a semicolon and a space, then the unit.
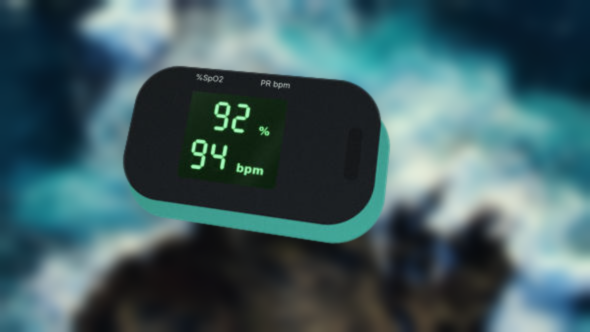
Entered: 94; bpm
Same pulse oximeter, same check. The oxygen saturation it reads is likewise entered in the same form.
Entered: 92; %
